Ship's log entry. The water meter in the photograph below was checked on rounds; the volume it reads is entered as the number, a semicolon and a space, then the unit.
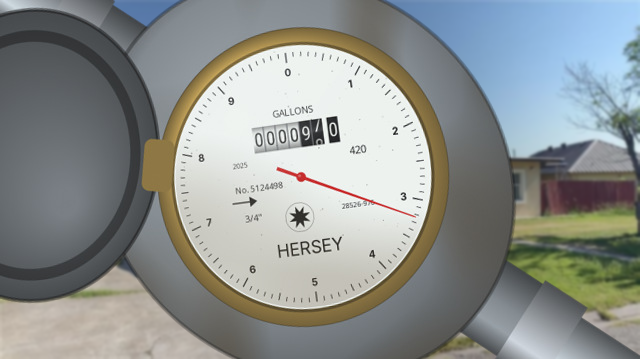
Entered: 973.2; gal
